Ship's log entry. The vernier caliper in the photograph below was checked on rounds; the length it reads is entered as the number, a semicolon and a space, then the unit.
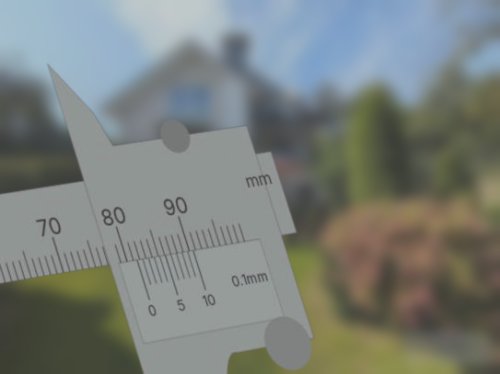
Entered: 81.6; mm
